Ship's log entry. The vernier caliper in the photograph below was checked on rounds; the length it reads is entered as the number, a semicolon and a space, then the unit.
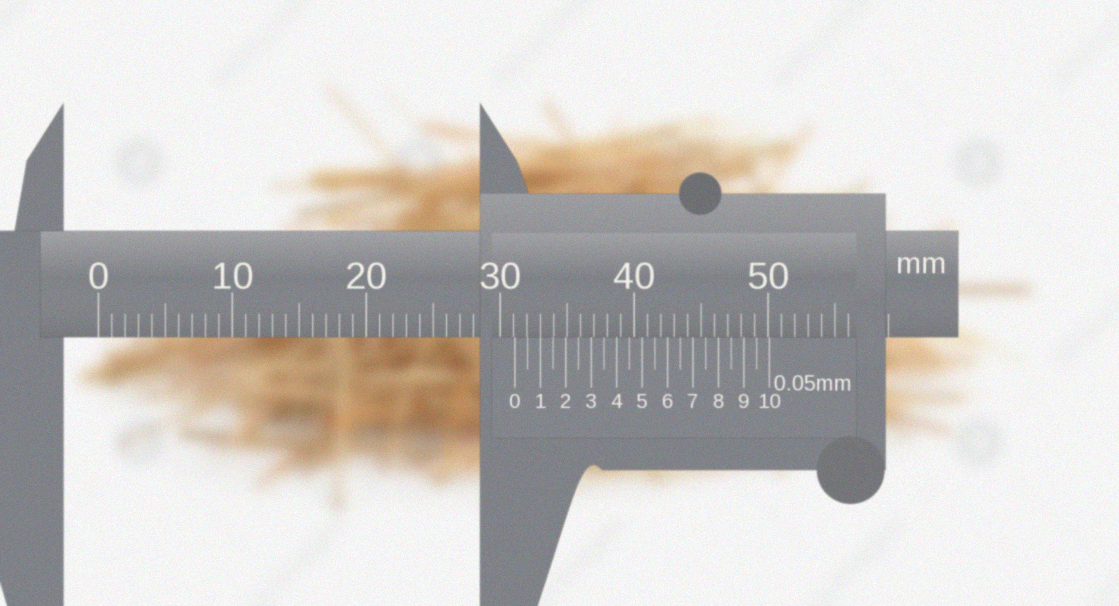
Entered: 31.1; mm
